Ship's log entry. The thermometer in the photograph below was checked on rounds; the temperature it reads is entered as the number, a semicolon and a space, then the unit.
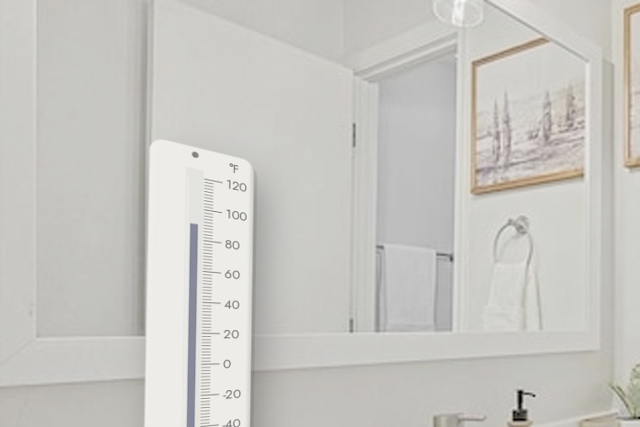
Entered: 90; °F
